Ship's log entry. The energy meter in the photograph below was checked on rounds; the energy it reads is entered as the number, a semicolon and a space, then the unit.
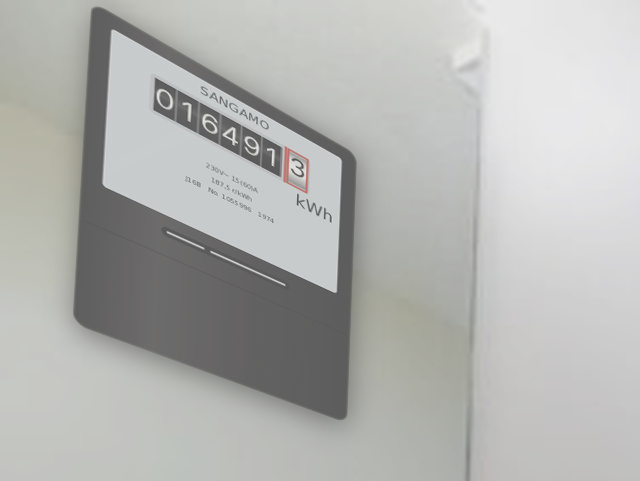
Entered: 16491.3; kWh
